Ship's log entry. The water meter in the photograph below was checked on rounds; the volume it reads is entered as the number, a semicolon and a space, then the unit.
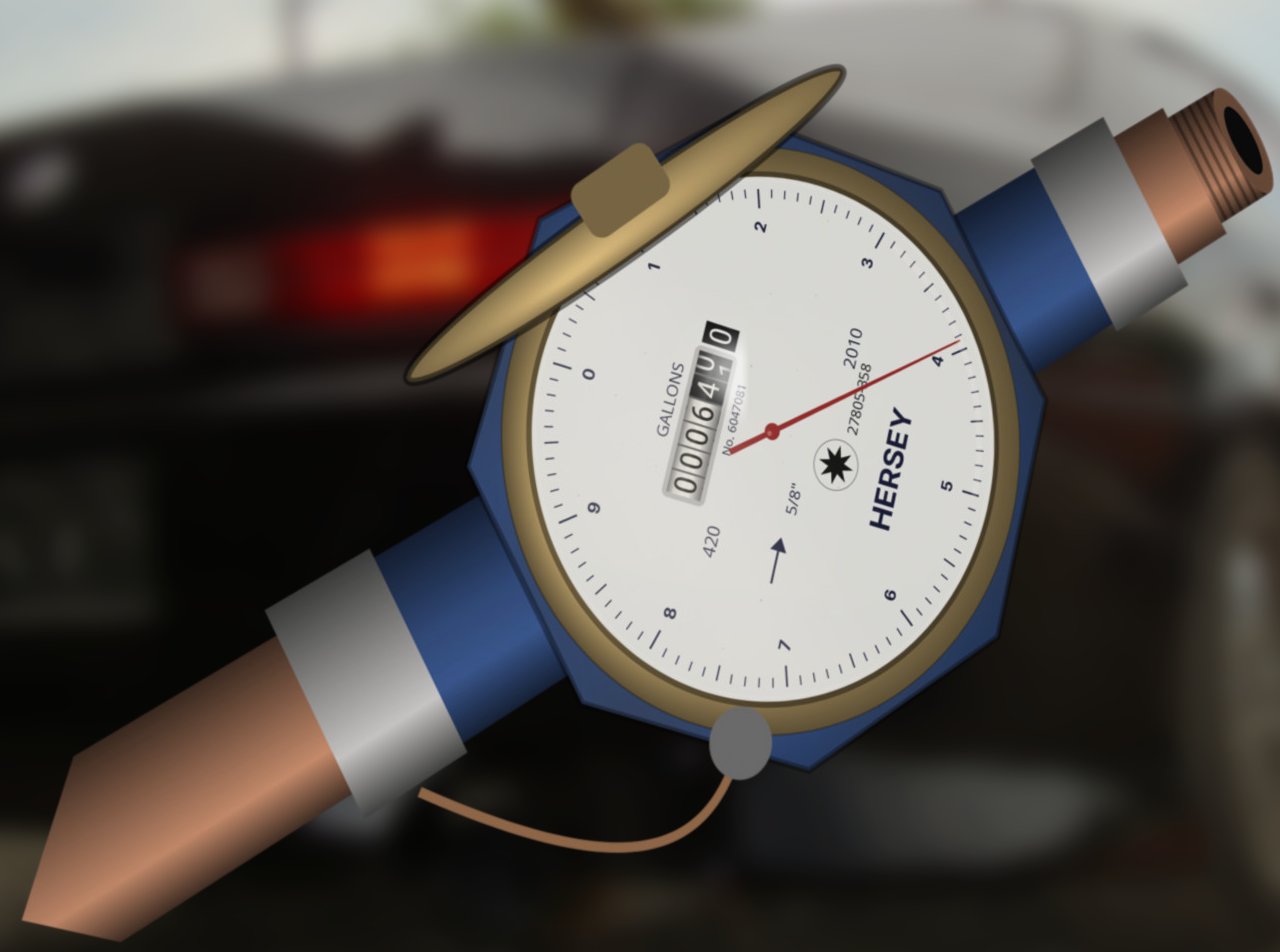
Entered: 6403.9; gal
